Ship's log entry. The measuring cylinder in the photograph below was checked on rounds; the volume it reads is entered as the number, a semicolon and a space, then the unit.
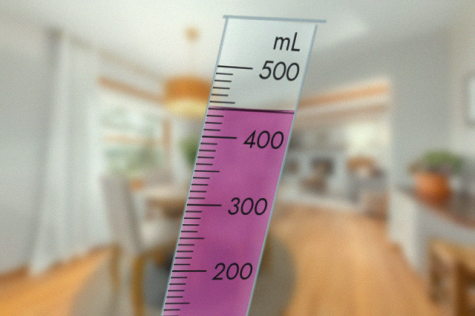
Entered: 440; mL
